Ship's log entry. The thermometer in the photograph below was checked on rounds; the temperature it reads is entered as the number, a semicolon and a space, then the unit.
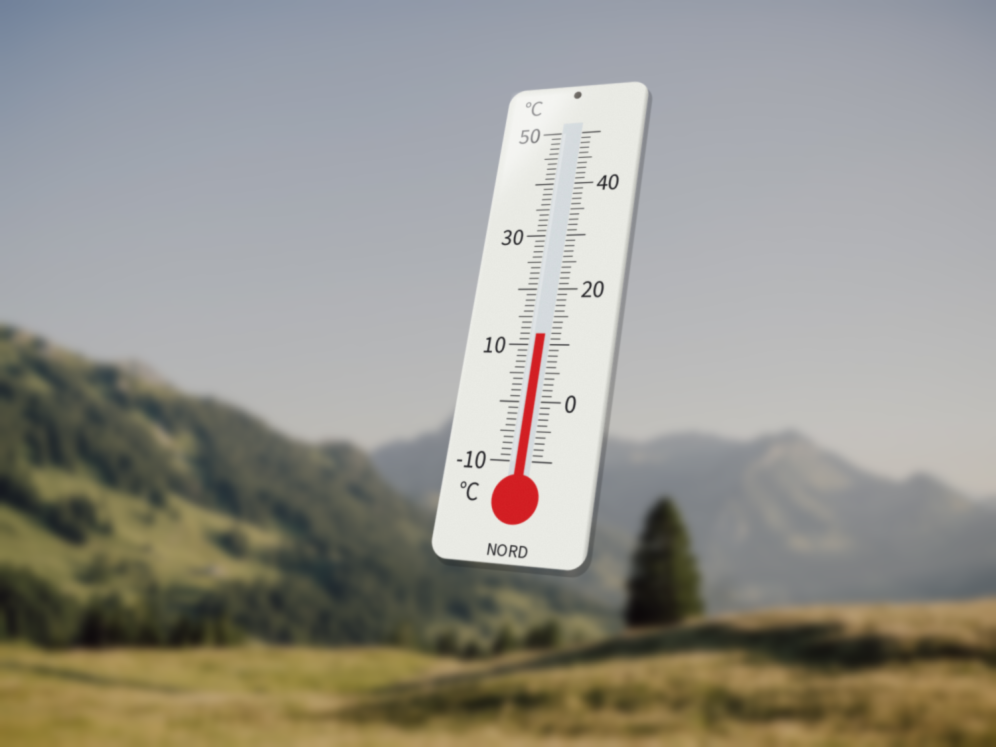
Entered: 12; °C
